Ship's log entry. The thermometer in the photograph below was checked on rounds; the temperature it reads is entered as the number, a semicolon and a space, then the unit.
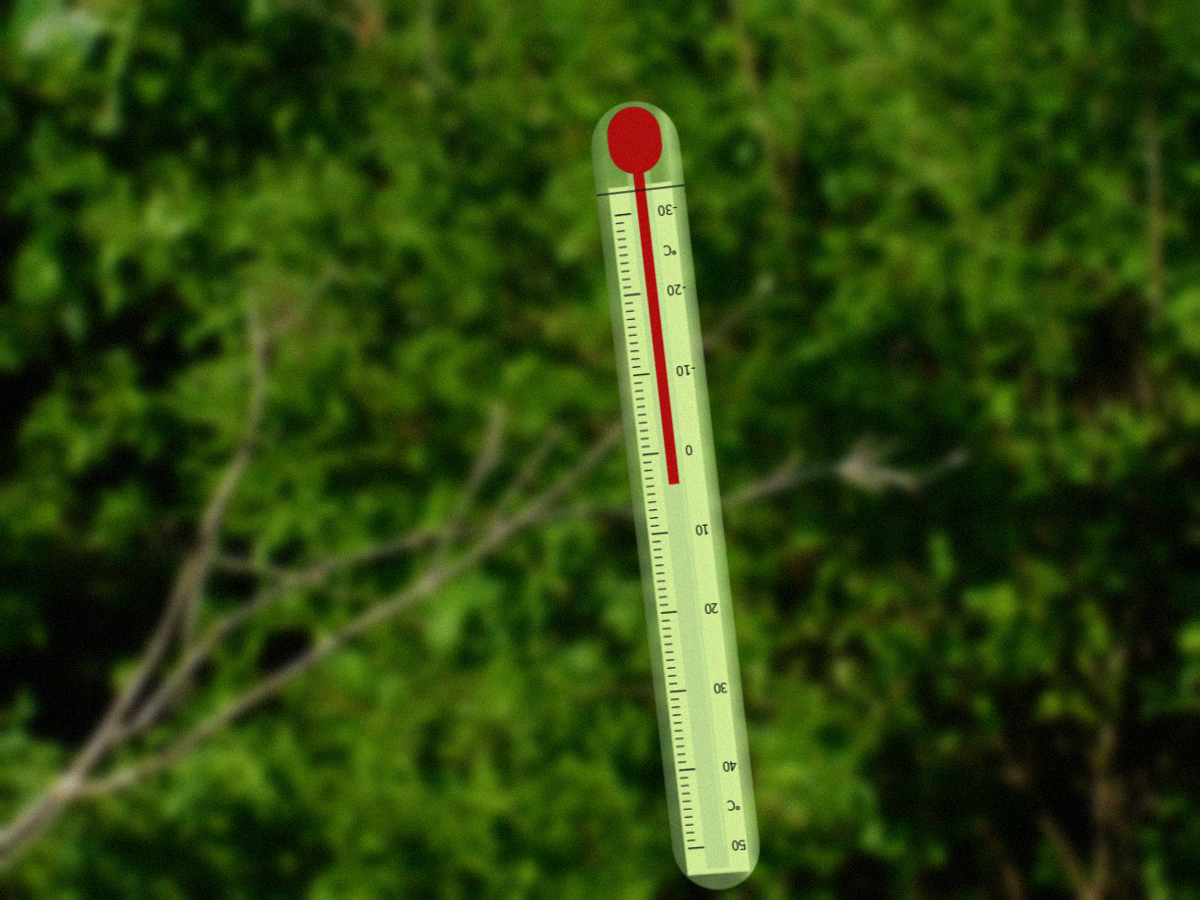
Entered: 4; °C
